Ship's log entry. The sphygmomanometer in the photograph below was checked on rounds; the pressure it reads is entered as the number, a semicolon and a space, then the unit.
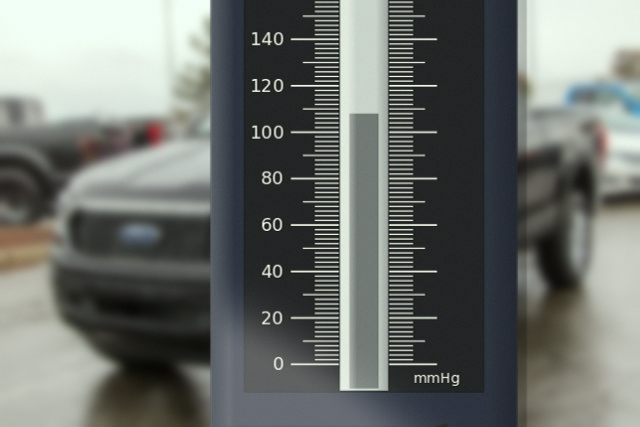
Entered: 108; mmHg
